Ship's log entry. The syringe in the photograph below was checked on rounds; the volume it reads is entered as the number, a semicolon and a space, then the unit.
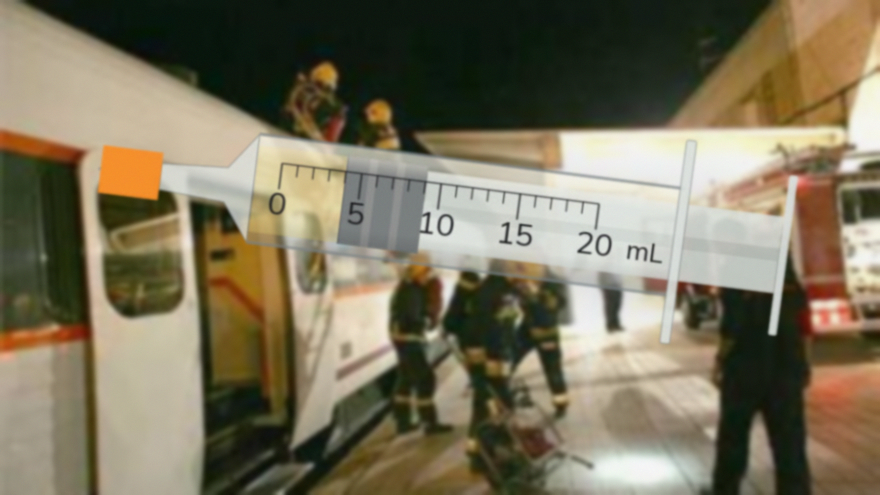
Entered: 4; mL
